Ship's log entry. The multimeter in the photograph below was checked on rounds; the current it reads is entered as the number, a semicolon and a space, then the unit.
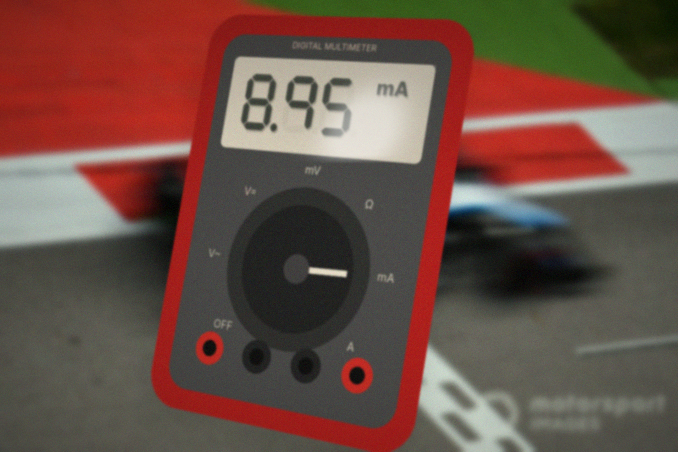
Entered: 8.95; mA
